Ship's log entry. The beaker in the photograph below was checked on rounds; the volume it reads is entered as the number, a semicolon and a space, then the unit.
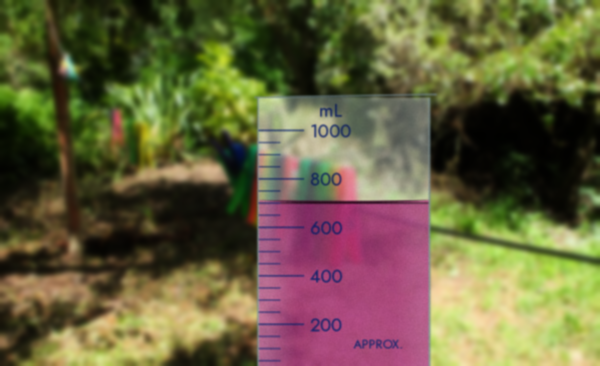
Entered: 700; mL
